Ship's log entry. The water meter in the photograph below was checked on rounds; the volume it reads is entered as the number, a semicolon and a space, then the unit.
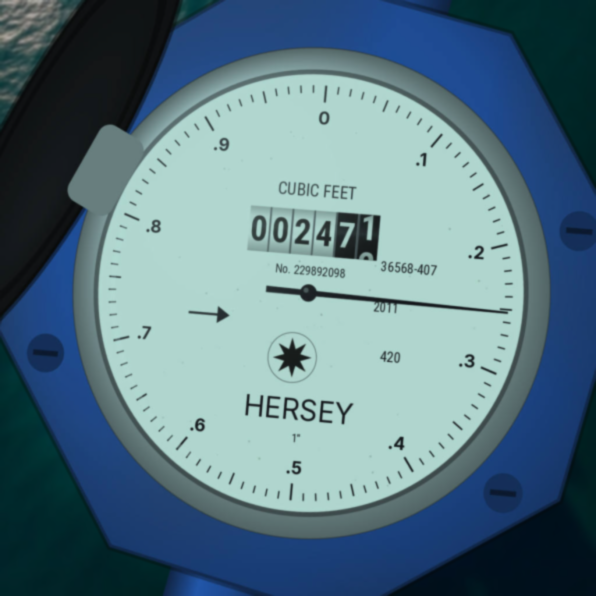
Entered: 2471.25; ft³
